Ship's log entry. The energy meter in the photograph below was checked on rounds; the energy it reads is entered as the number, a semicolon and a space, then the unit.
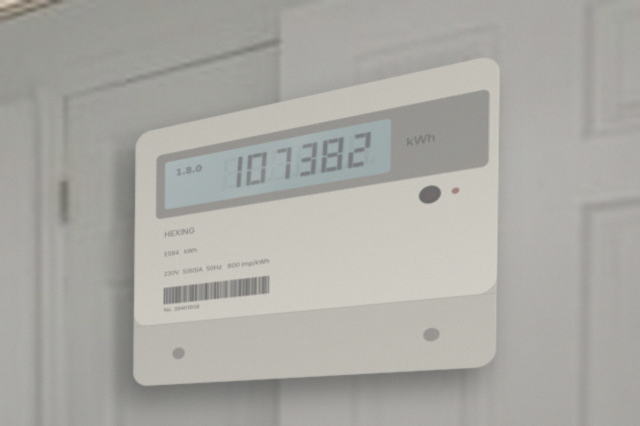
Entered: 107382; kWh
